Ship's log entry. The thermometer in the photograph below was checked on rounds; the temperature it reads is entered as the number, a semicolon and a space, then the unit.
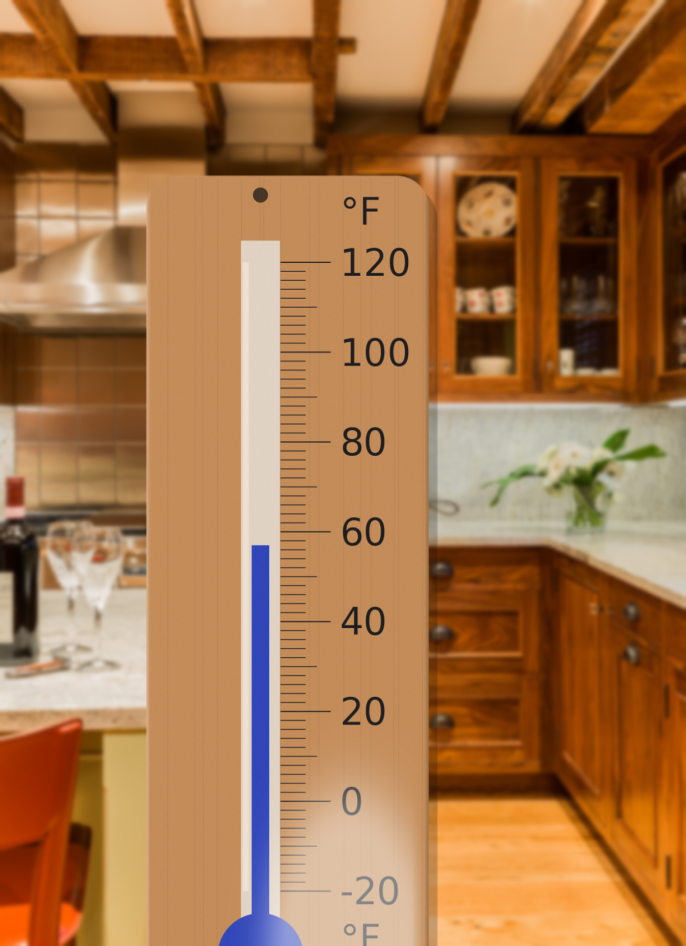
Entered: 57; °F
